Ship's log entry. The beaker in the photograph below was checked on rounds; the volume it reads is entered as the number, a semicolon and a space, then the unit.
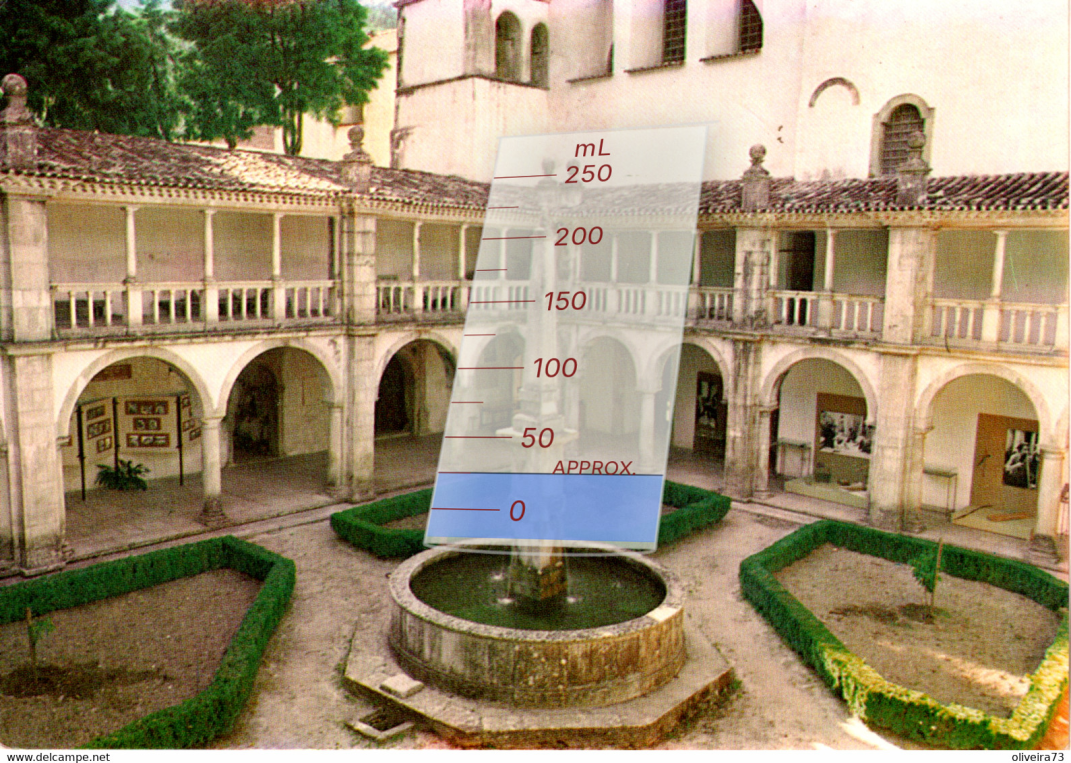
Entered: 25; mL
